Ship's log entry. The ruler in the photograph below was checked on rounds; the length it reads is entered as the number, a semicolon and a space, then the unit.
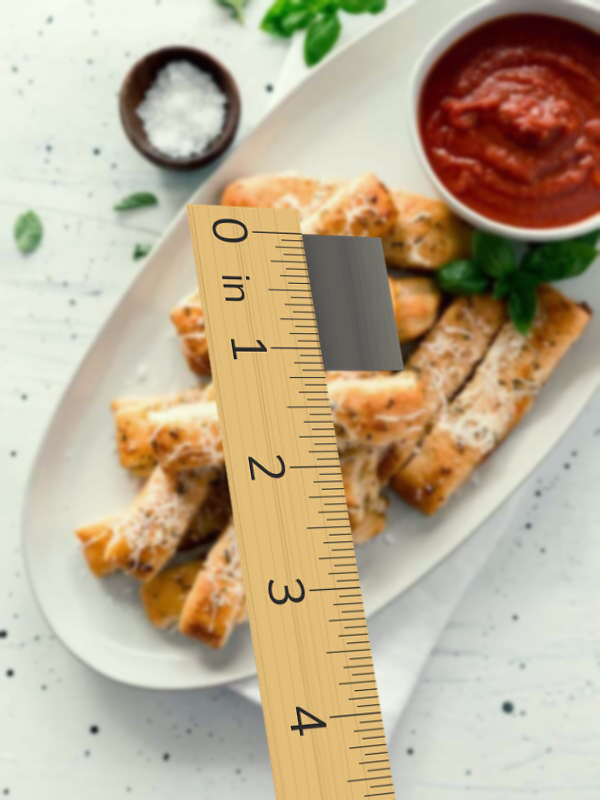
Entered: 1.1875; in
